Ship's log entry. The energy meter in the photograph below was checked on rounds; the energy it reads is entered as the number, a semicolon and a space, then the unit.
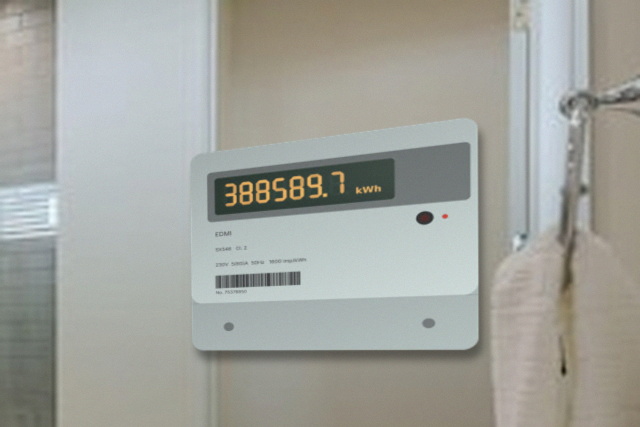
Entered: 388589.7; kWh
